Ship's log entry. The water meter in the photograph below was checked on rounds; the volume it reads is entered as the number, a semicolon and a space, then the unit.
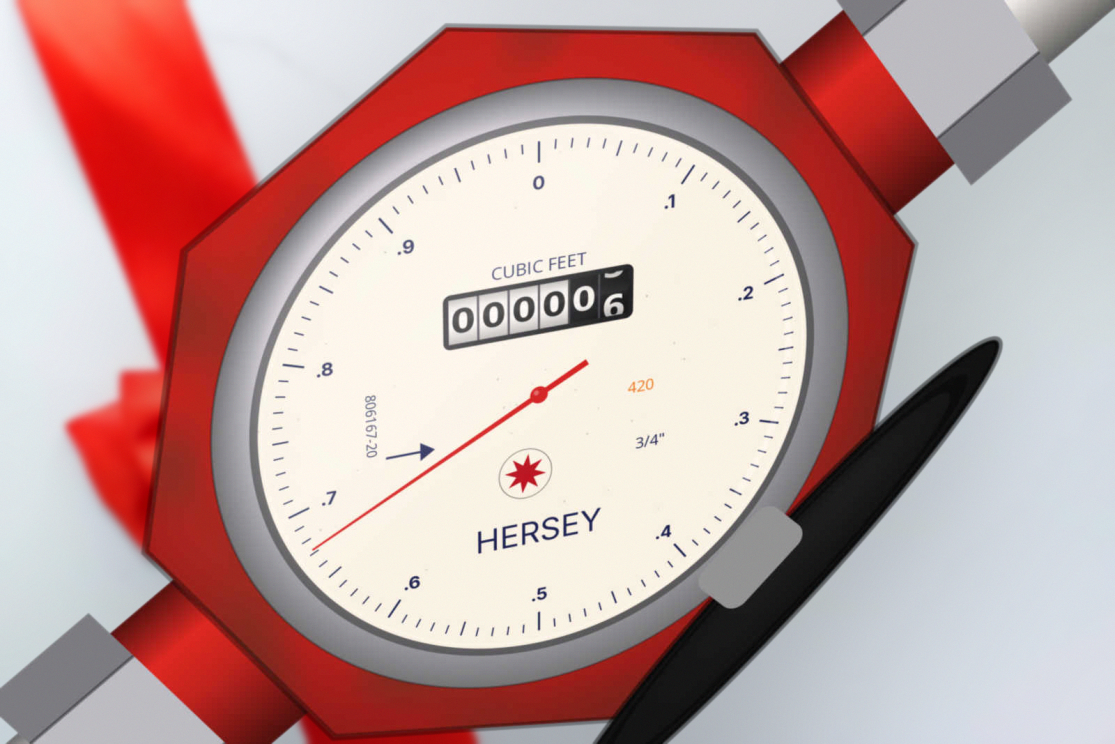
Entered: 5.67; ft³
